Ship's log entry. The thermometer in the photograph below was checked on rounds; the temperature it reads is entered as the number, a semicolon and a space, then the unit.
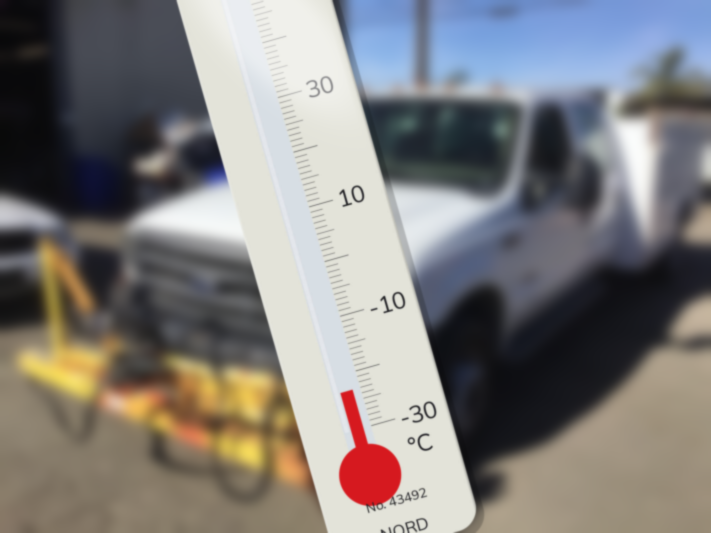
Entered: -23; °C
